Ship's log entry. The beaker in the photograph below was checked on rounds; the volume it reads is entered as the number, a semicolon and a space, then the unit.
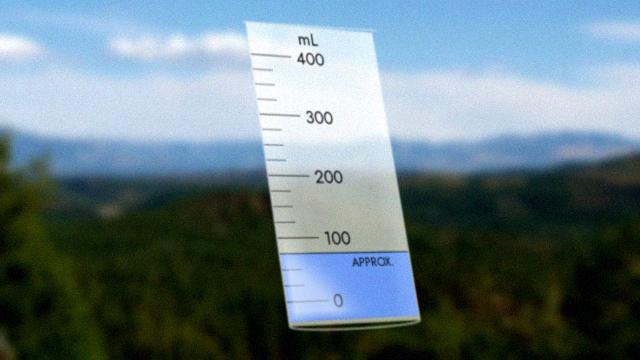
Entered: 75; mL
